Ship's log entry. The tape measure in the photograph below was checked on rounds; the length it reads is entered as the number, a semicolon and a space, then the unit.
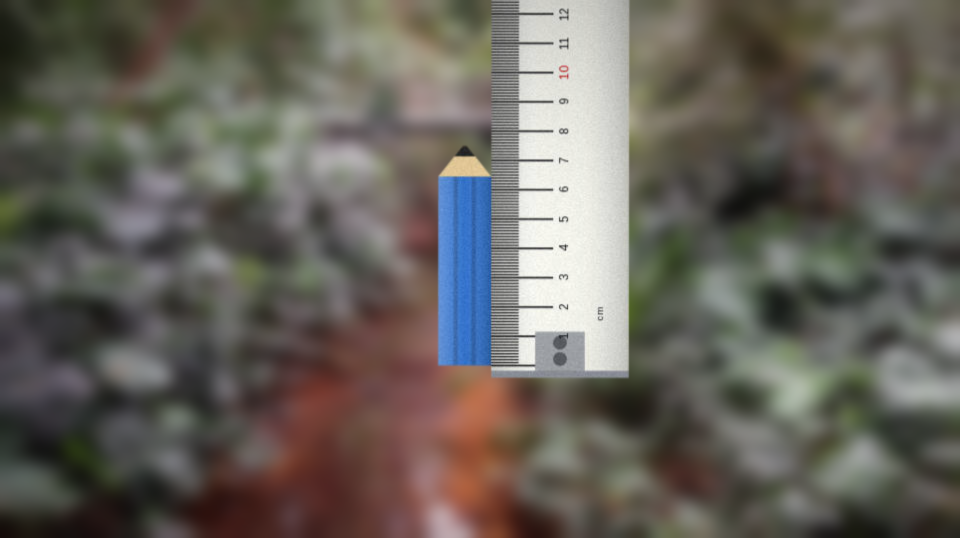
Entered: 7.5; cm
